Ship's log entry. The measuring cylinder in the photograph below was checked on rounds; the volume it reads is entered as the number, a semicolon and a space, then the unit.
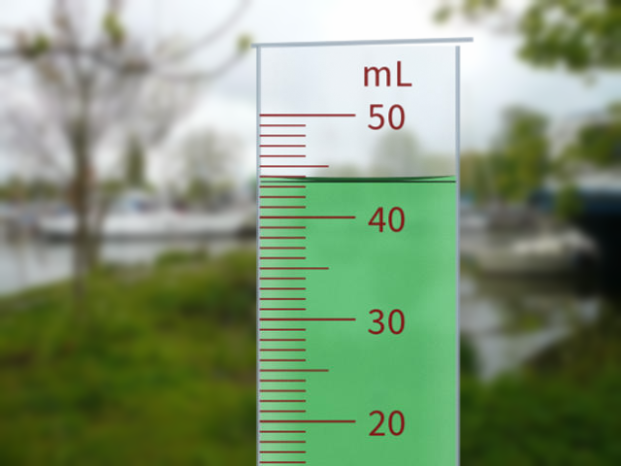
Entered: 43.5; mL
